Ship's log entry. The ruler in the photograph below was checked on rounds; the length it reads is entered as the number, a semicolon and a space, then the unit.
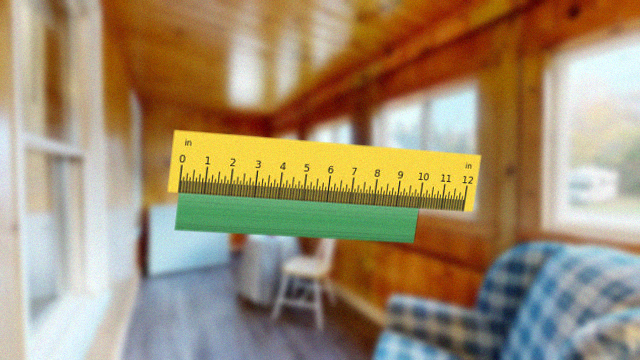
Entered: 10; in
